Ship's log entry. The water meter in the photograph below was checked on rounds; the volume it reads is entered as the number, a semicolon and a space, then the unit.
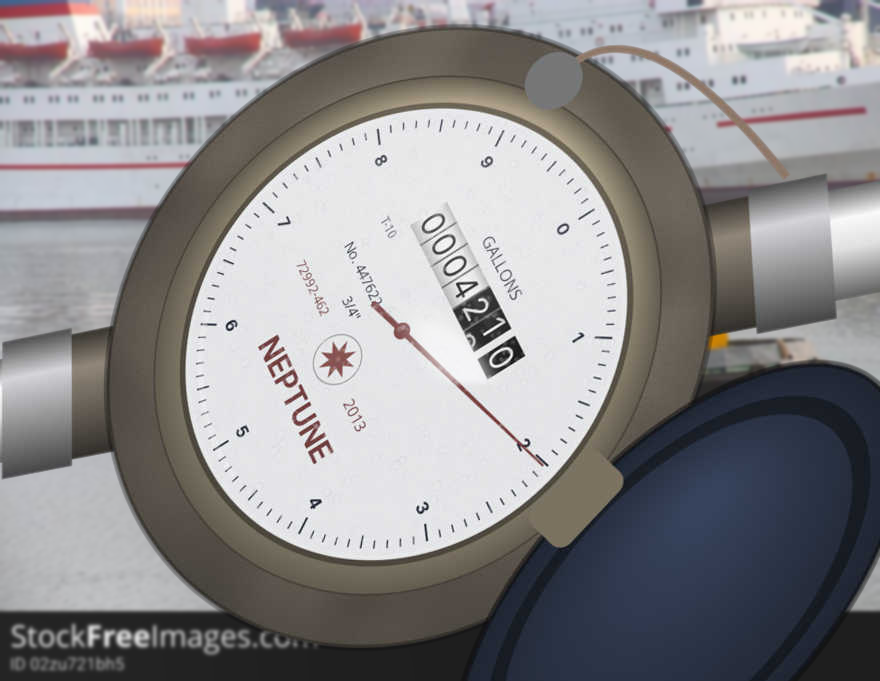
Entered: 4212.0; gal
